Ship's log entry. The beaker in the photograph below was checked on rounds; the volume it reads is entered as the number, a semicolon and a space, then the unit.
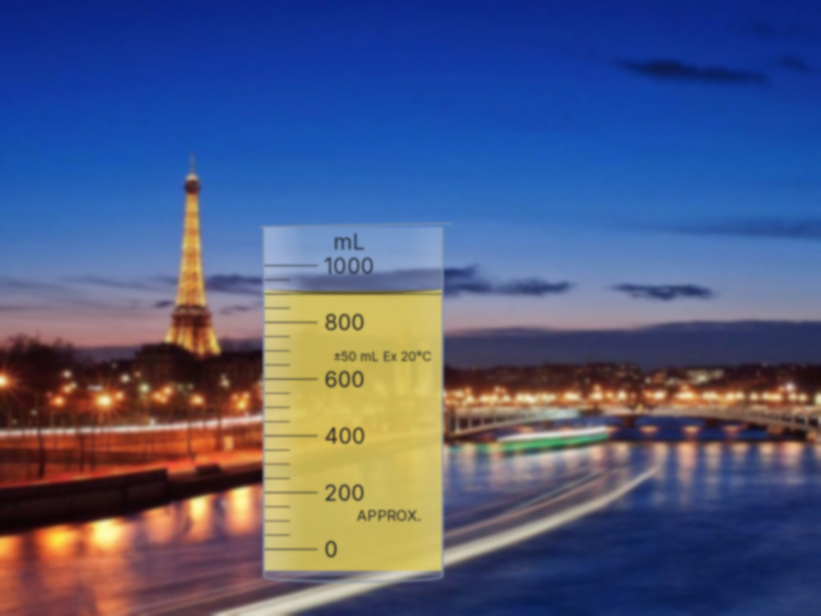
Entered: 900; mL
